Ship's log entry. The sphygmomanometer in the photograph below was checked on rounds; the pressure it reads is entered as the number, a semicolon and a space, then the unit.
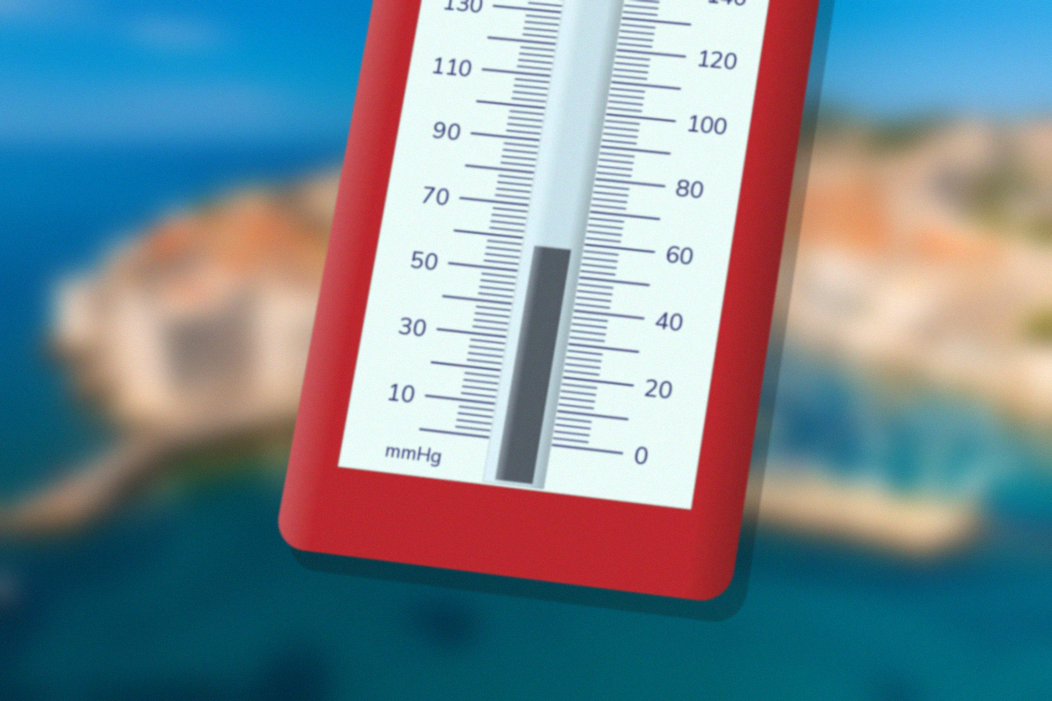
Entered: 58; mmHg
